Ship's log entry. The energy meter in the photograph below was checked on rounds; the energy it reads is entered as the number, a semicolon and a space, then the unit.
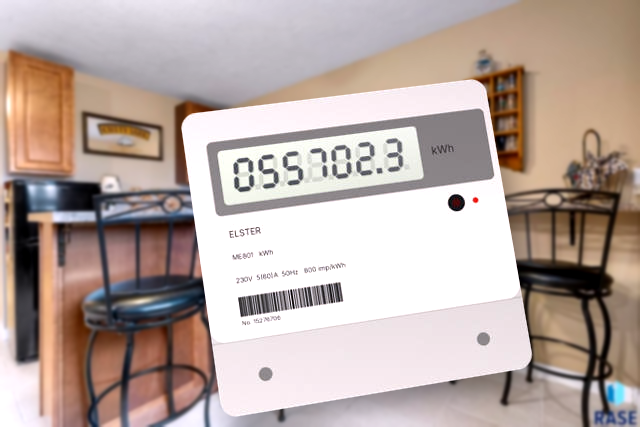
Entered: 55702.3; kWh
